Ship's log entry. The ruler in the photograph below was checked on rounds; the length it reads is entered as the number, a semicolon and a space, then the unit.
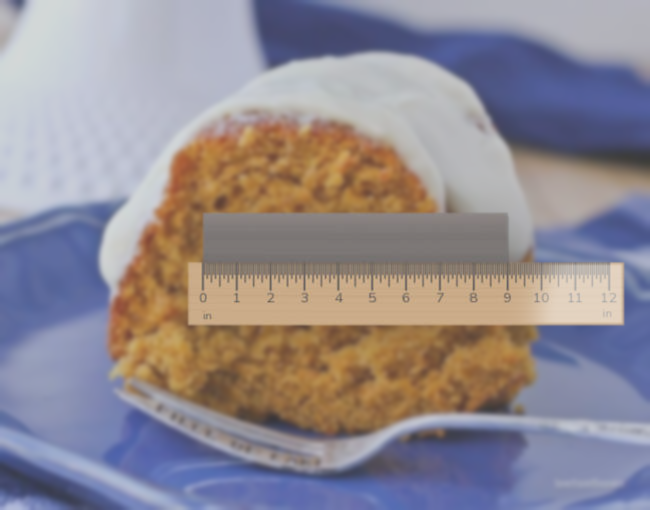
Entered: 9; in
